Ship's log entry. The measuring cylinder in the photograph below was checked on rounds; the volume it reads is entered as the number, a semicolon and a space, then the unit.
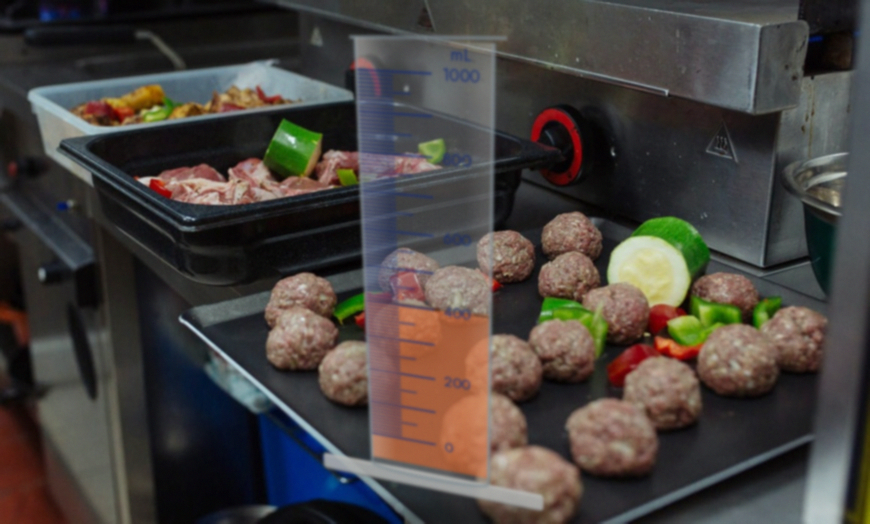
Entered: 400; mL
